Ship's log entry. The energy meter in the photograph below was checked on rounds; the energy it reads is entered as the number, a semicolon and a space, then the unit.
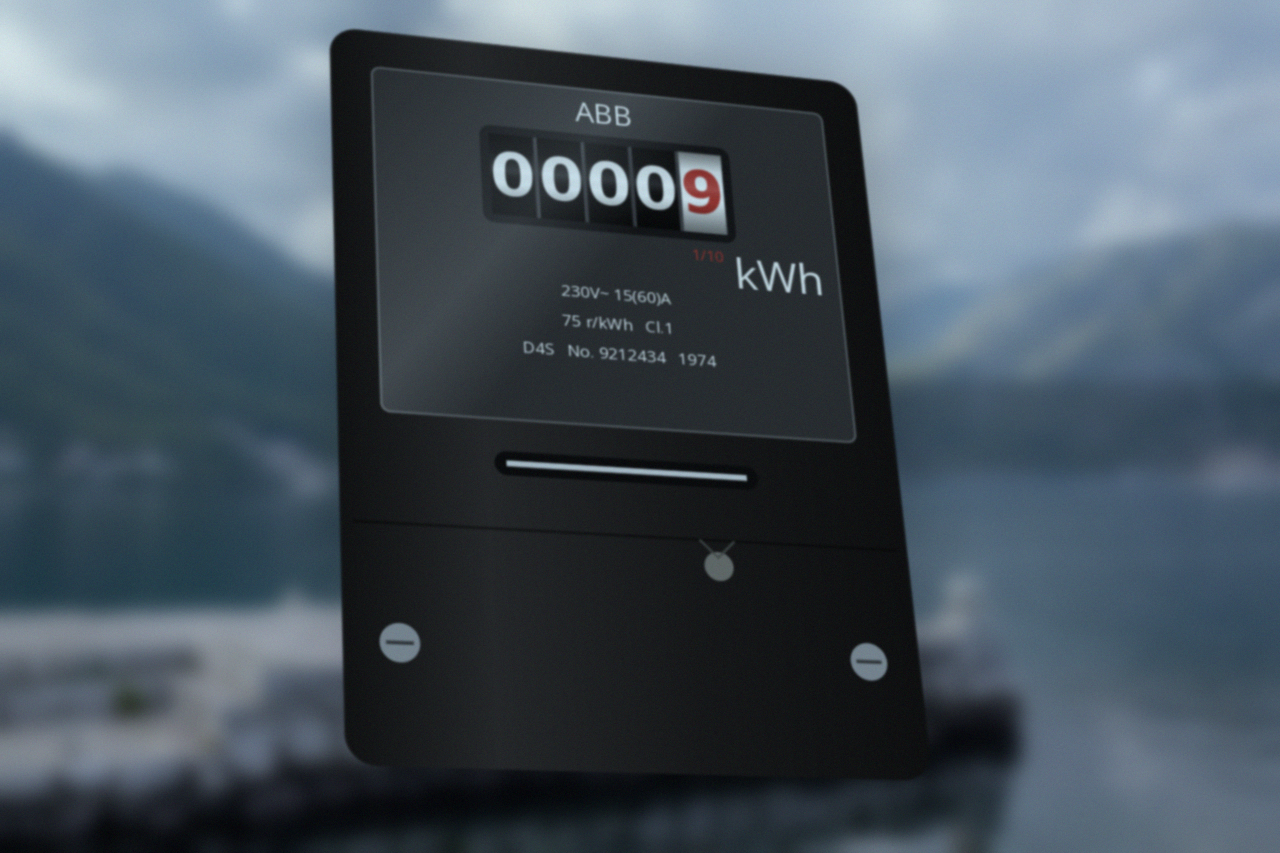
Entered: 0.9; kWh
